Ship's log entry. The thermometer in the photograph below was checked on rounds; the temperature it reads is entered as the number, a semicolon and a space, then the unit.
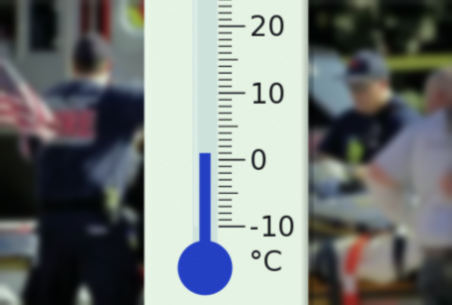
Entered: 1; °C
